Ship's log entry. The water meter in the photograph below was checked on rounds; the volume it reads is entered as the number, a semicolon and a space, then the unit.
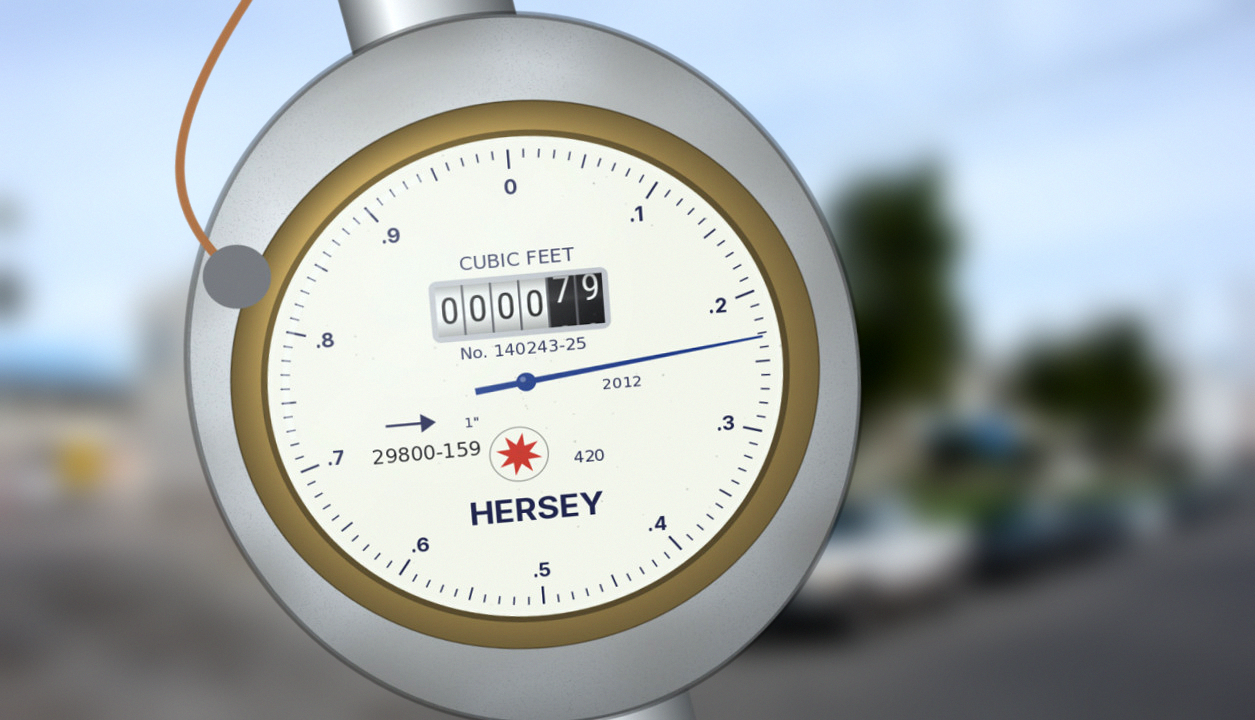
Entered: 79.23; ft³
